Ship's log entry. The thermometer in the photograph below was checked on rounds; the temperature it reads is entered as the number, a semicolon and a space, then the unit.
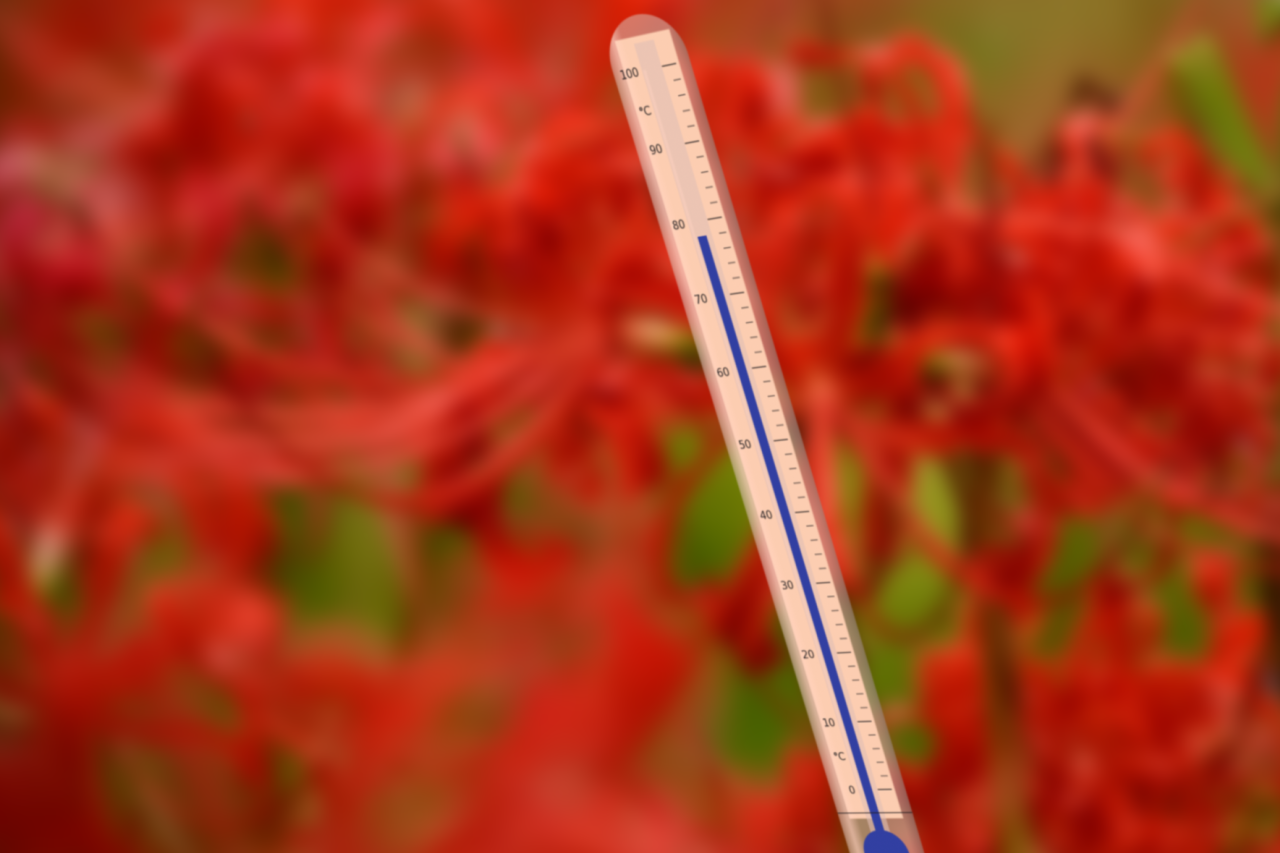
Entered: 78; °C
